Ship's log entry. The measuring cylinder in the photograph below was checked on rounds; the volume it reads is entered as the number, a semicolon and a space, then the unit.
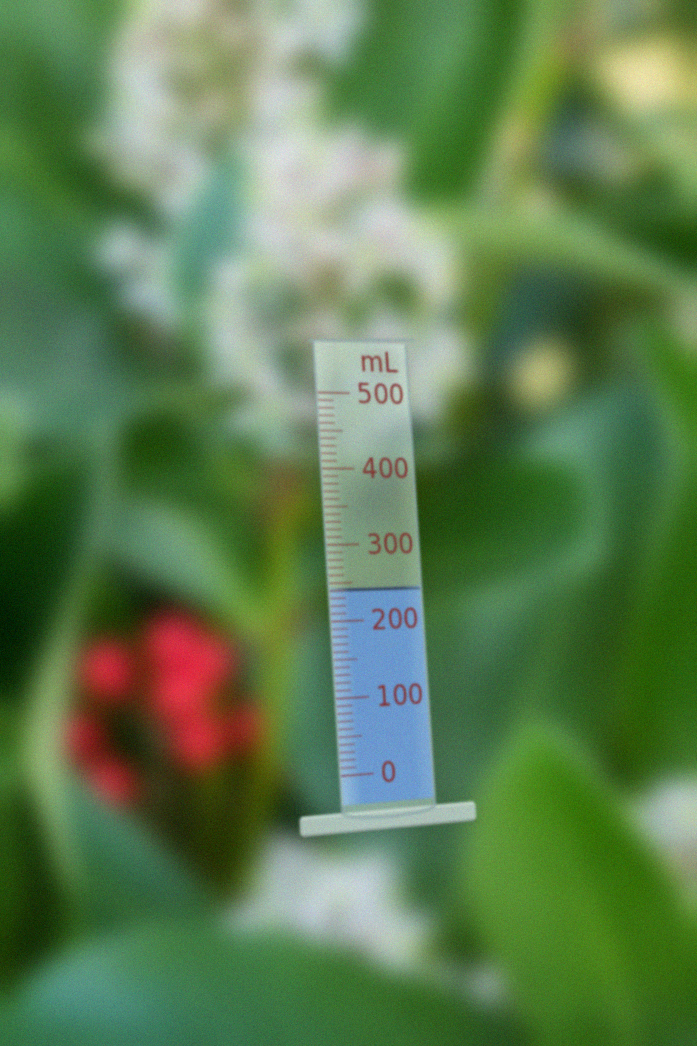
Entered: 240; mL
